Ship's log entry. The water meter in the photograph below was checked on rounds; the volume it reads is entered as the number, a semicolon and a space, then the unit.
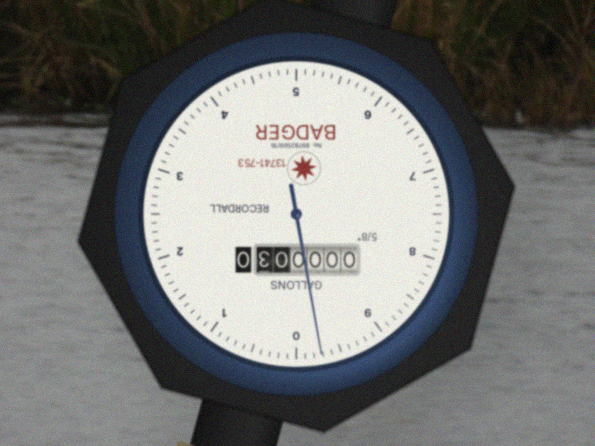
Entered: 29.7; gal
